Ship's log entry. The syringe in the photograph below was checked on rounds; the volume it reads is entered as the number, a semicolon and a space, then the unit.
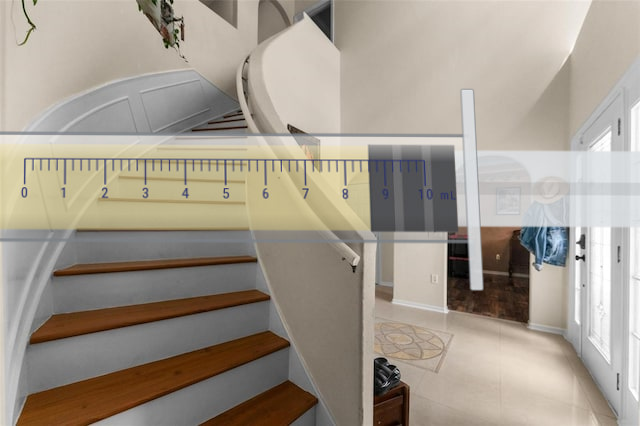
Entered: 8.6; mL
